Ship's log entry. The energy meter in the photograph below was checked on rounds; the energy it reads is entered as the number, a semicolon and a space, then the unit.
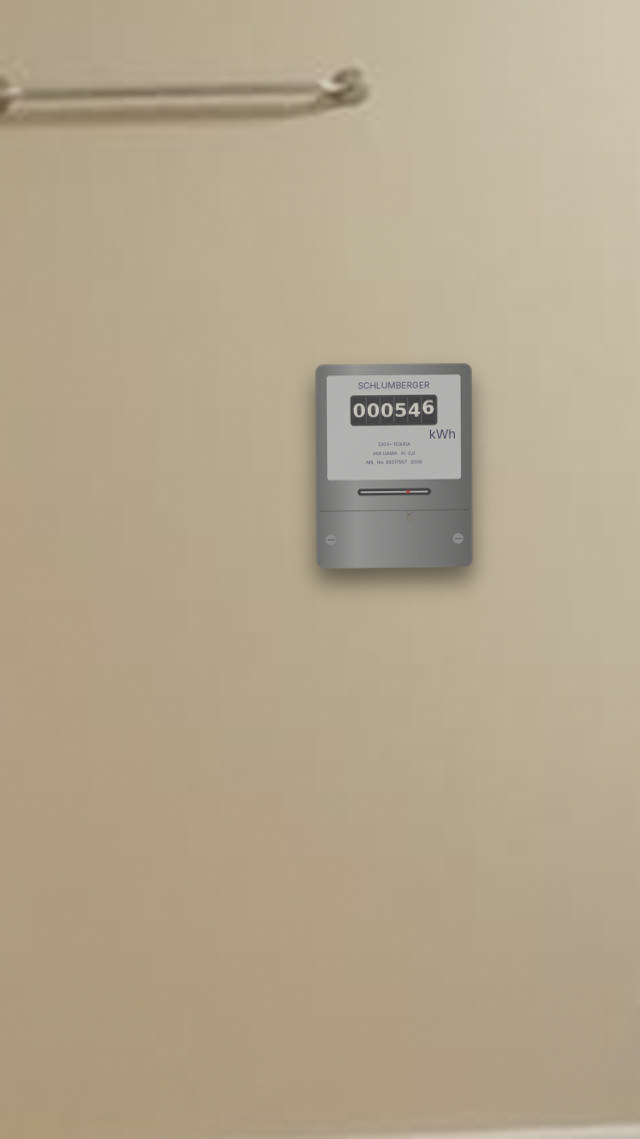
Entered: 546; kWh
